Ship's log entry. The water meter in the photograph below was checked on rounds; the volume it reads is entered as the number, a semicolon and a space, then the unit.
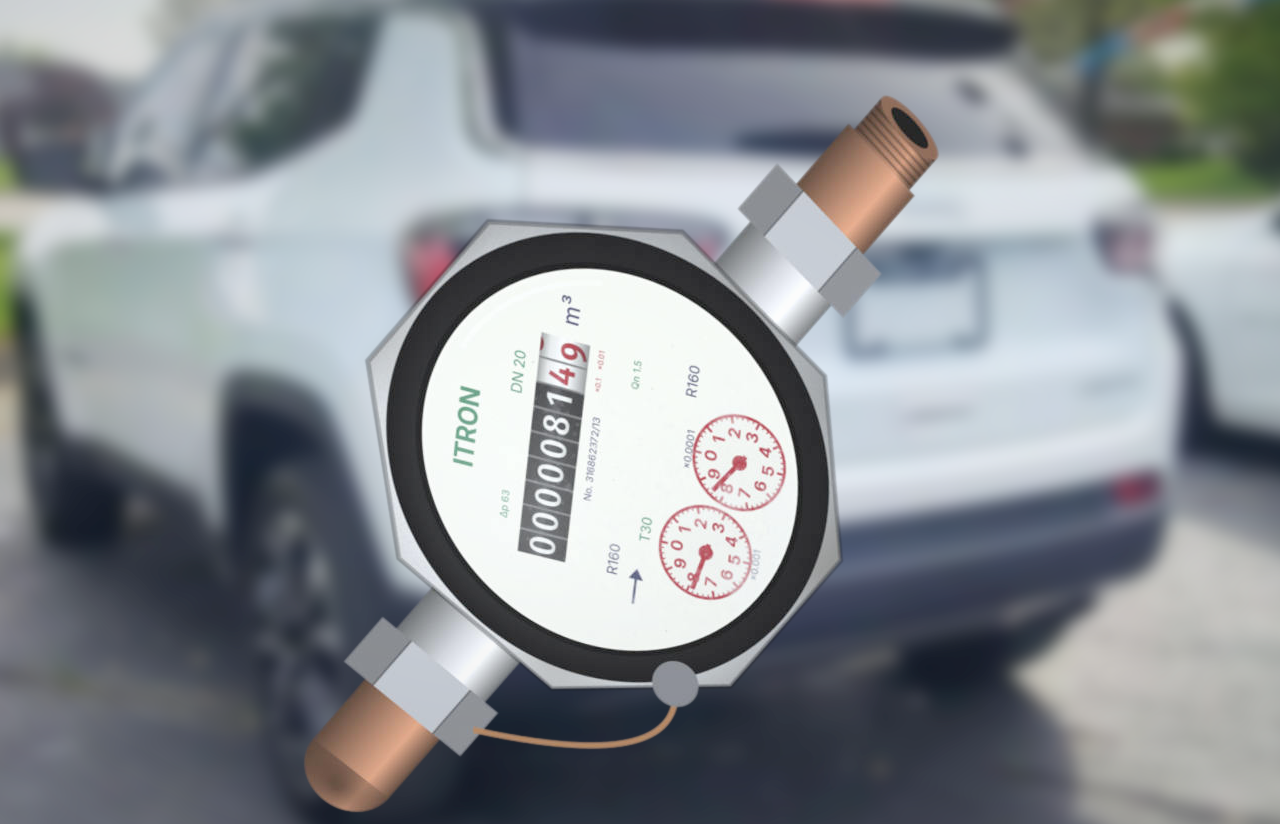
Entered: 81.4878; m³
